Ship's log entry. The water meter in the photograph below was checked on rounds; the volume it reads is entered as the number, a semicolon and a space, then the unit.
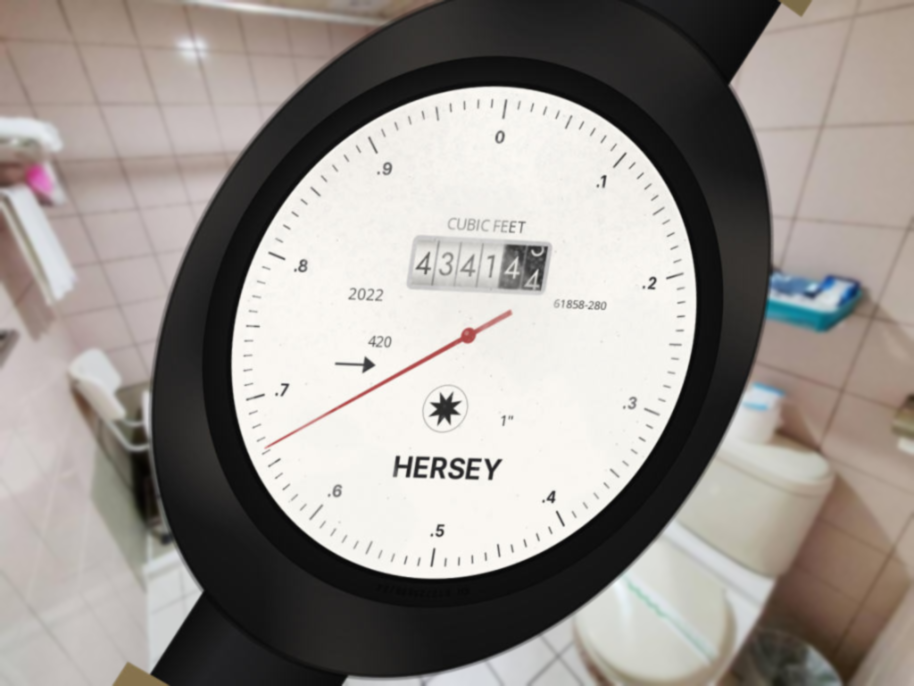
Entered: 434143.66; ft³
